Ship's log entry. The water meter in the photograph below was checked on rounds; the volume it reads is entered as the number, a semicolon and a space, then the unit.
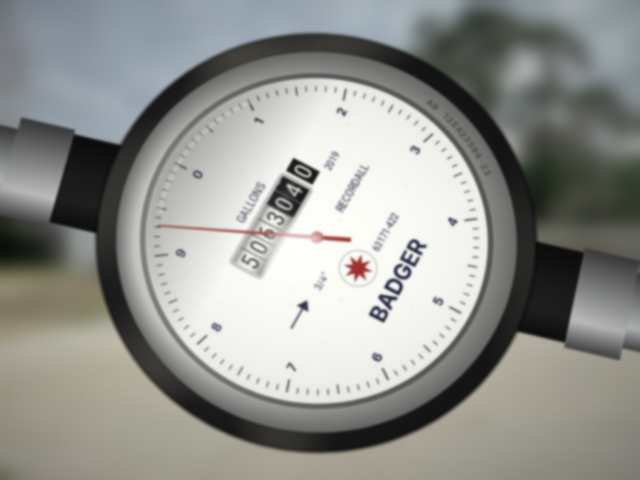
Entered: 5063039.3; gal
